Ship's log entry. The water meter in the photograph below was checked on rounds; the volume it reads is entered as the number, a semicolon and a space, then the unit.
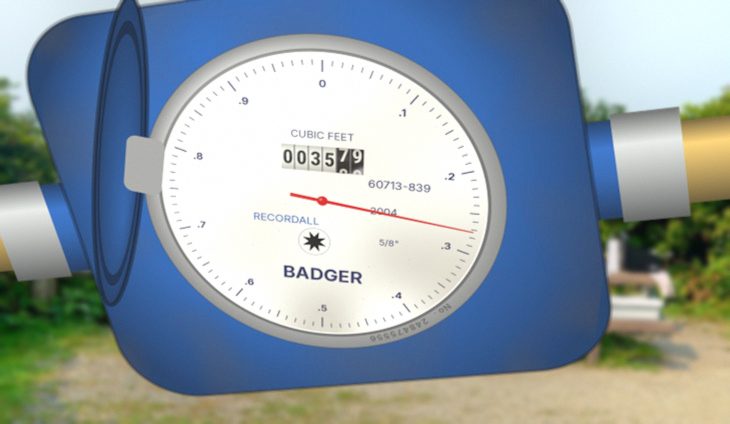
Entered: 3579.27; ft³
